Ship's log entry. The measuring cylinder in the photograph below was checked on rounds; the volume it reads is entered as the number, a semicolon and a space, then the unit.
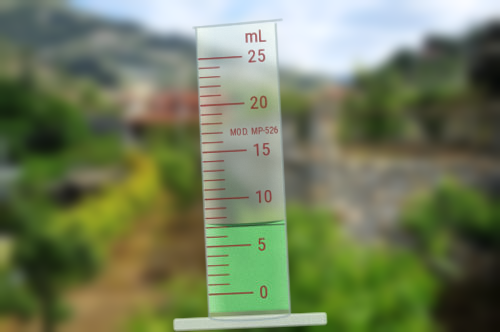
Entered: 7; mL
